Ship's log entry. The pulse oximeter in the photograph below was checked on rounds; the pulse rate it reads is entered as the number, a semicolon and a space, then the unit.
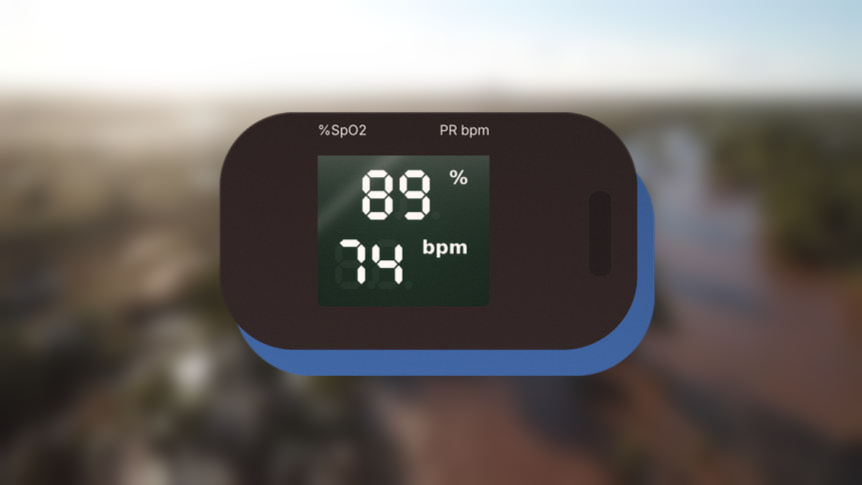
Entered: 74; bpm
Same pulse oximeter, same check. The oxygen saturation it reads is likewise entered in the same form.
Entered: 89; %
